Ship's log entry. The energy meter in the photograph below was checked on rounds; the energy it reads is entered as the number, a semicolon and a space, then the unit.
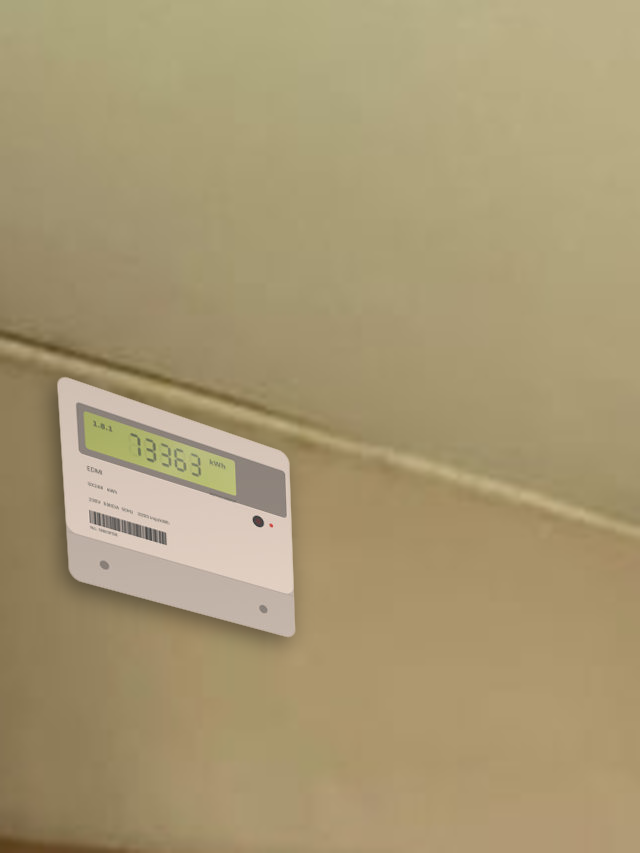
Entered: 73363; kWh
